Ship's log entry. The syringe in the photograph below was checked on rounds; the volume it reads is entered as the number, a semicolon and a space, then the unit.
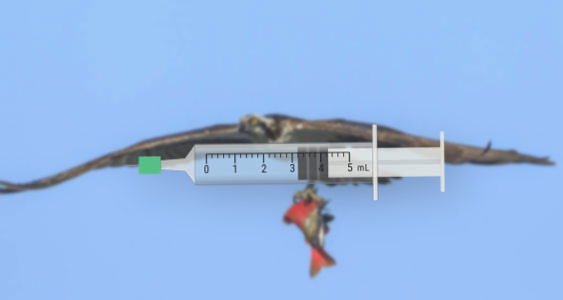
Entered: 3.2; mL
